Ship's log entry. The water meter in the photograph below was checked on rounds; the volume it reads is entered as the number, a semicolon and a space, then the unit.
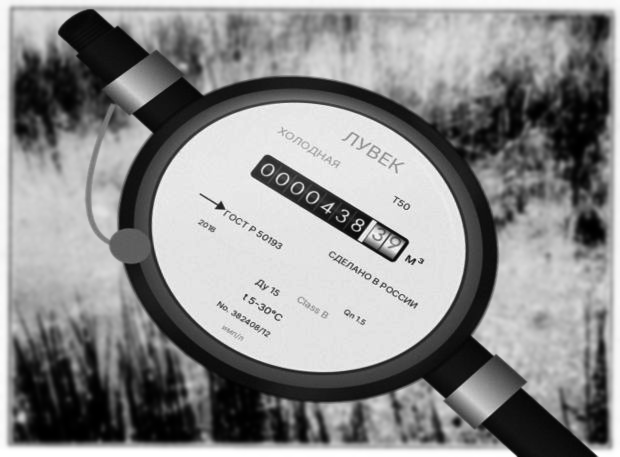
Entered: 438.39; m³
